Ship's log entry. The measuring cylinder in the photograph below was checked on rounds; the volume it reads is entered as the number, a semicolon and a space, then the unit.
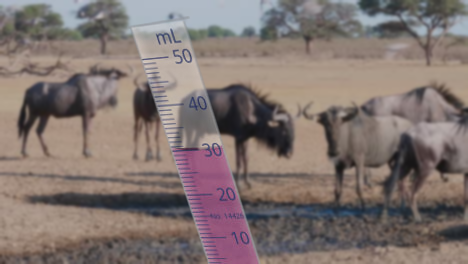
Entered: 30; mL
